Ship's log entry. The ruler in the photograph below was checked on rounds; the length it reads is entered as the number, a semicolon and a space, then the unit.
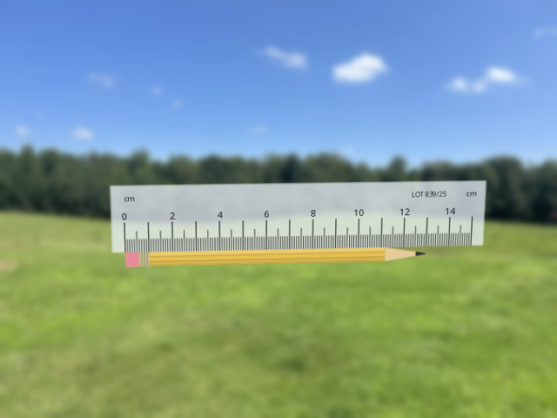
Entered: 13; cm
